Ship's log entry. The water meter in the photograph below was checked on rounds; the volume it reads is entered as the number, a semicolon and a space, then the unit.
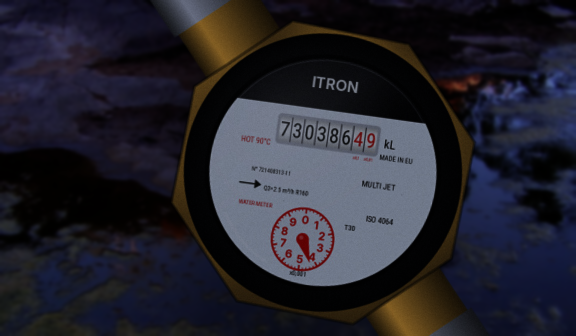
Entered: 730386.494; kL
